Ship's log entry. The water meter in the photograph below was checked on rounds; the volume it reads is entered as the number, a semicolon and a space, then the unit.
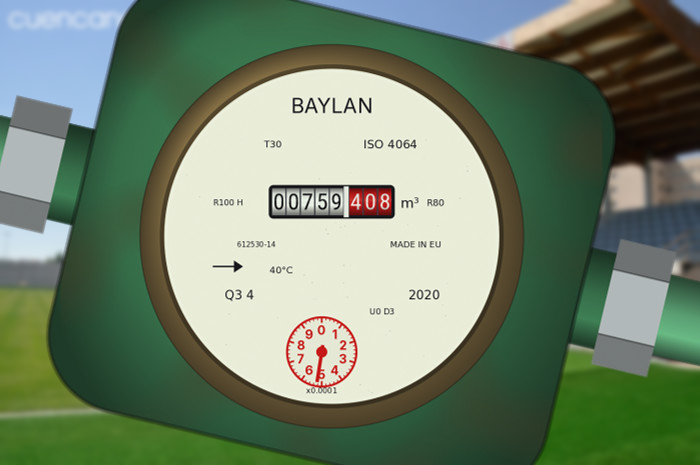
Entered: 759.4085; m³
